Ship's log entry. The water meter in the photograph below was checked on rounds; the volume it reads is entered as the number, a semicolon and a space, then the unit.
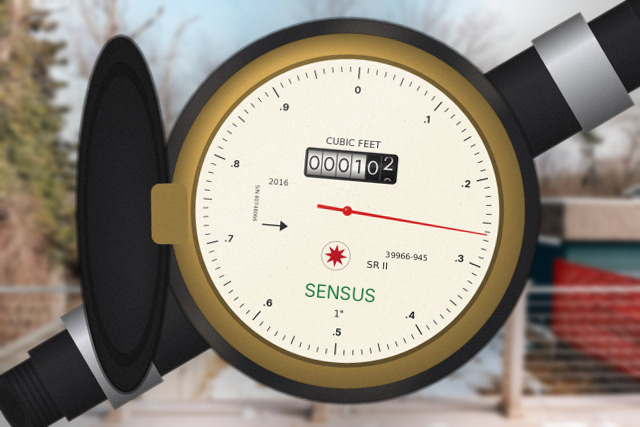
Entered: 102.26; ft³
